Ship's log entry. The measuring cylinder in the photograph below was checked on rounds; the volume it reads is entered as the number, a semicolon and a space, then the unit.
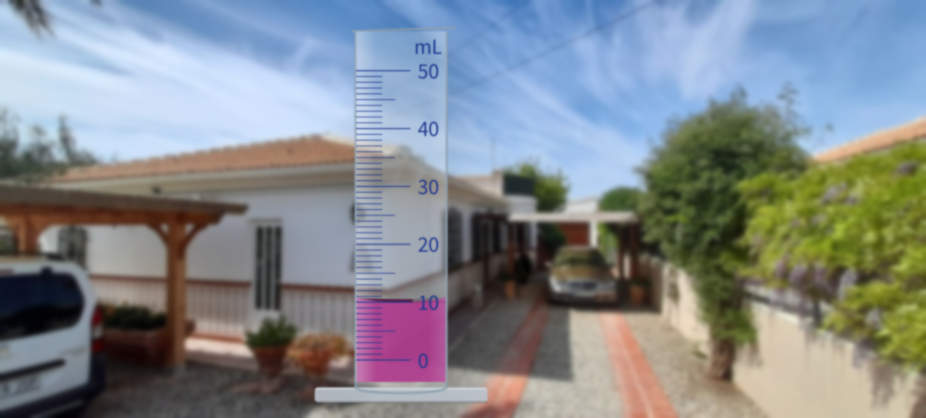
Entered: 10; mL
